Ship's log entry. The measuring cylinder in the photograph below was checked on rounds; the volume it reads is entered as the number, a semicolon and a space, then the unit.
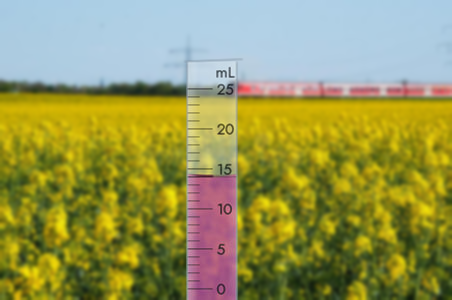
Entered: 14; mL
